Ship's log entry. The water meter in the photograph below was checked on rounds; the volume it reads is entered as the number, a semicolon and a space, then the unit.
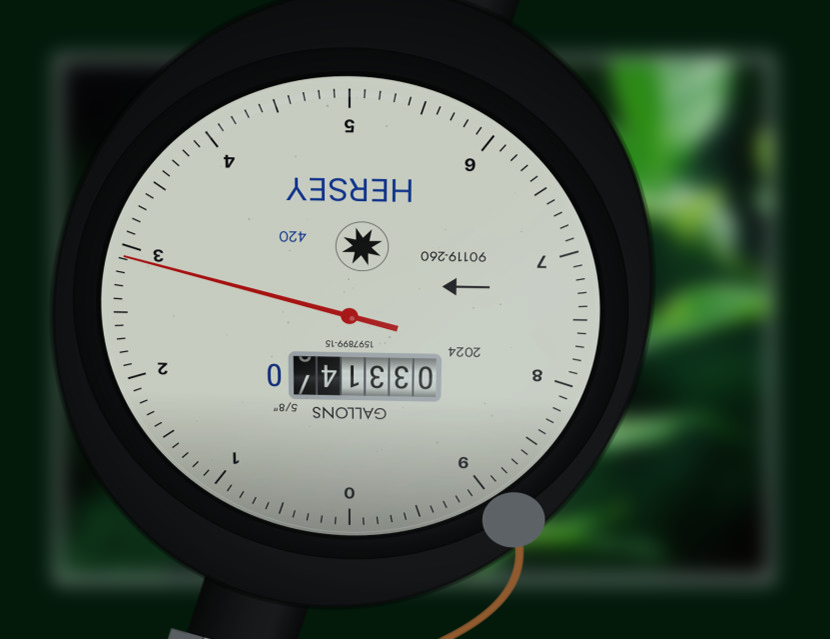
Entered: 331472.9; gal
